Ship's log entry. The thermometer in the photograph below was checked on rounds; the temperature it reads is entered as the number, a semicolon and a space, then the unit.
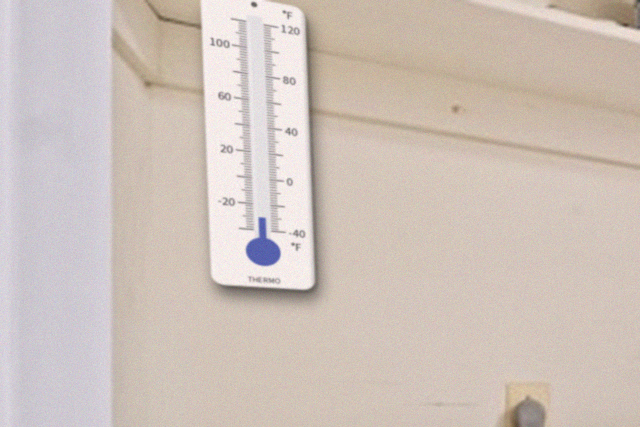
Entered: -30; °F
